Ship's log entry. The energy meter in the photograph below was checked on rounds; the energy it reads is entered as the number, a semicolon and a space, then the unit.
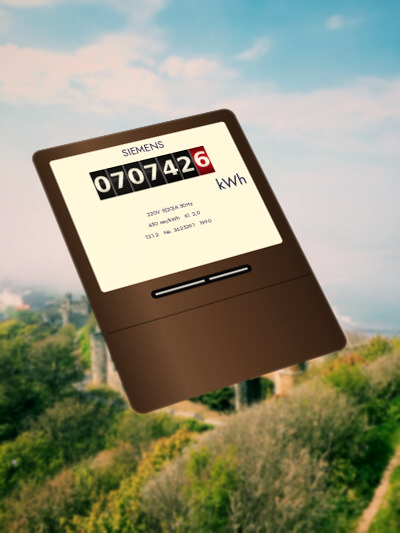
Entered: 70742.6; kWh
